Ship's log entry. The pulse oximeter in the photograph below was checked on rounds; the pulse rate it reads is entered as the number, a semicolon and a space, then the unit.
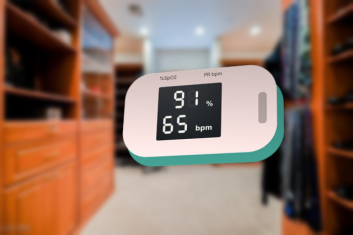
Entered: 65; bpm
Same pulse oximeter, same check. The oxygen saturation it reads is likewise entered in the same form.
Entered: 91; %
